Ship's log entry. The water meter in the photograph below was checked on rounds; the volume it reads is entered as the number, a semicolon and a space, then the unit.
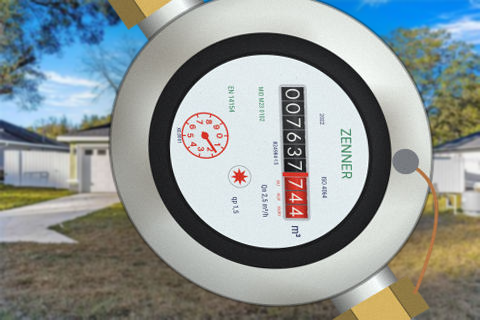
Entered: 7637.7441; m³
